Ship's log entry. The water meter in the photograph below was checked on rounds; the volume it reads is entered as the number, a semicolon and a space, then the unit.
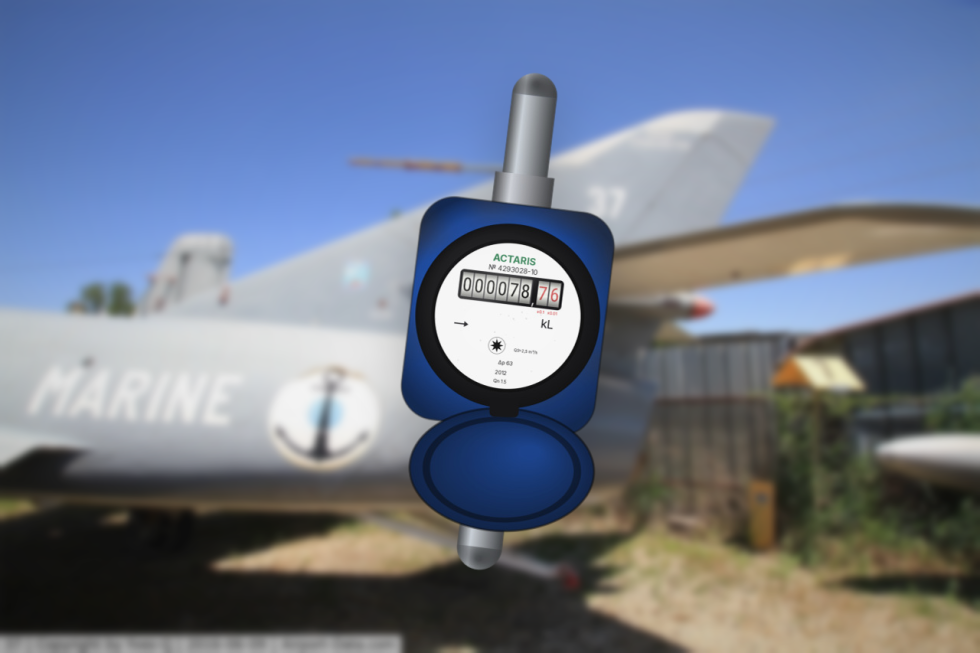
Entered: 78.76; kL
